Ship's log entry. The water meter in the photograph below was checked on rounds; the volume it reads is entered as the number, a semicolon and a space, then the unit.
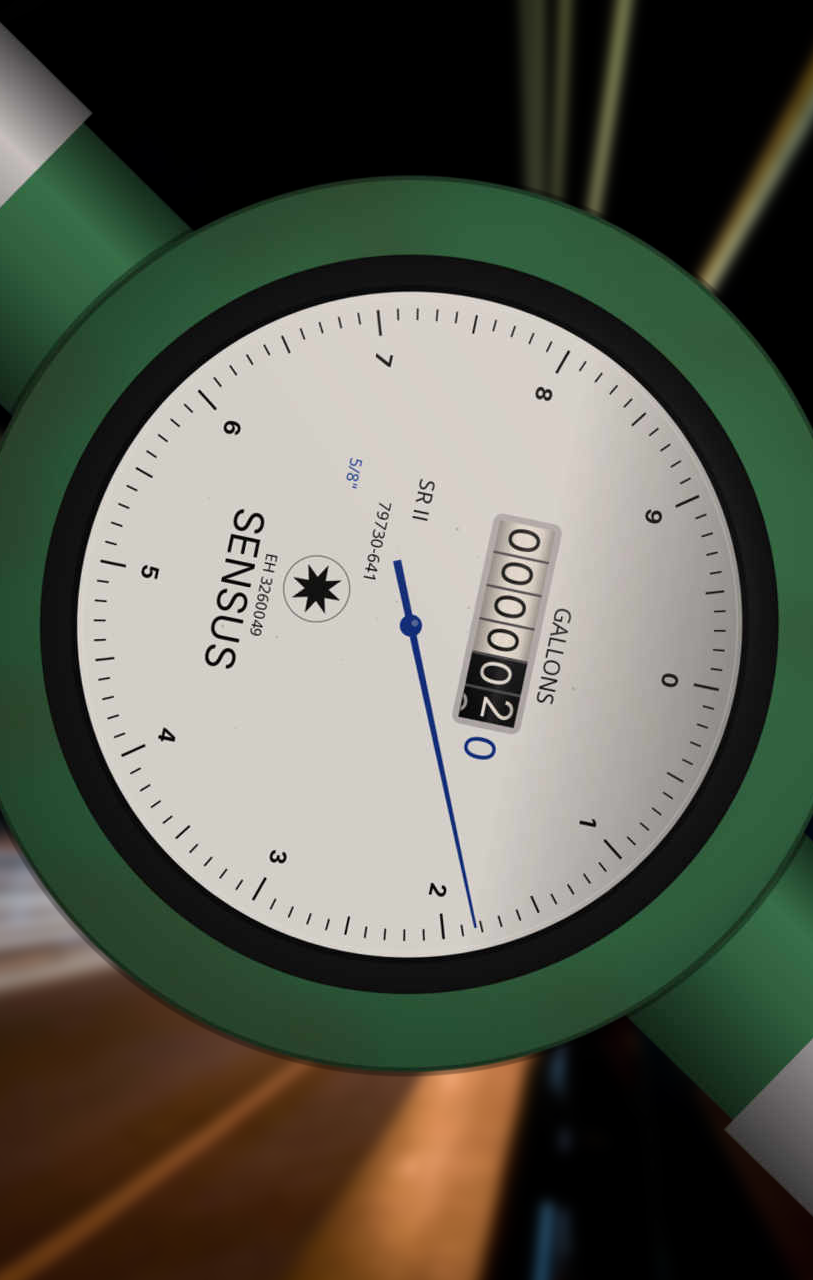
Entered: 21.8; gal
